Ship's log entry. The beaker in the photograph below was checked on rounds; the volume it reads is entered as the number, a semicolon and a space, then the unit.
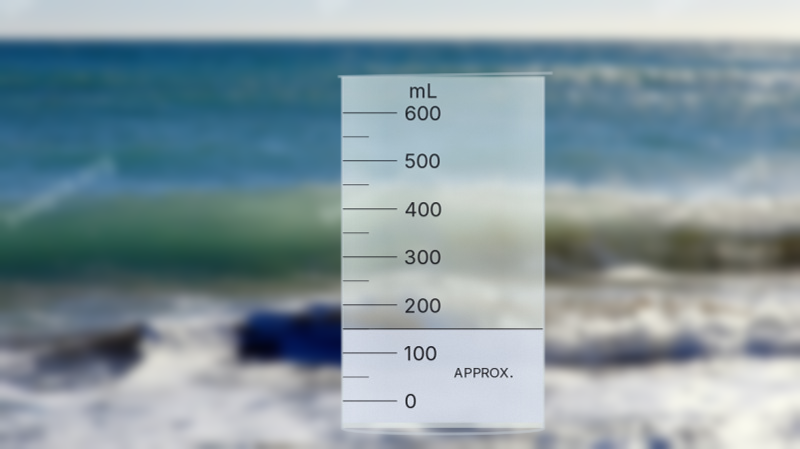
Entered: 150; mL
